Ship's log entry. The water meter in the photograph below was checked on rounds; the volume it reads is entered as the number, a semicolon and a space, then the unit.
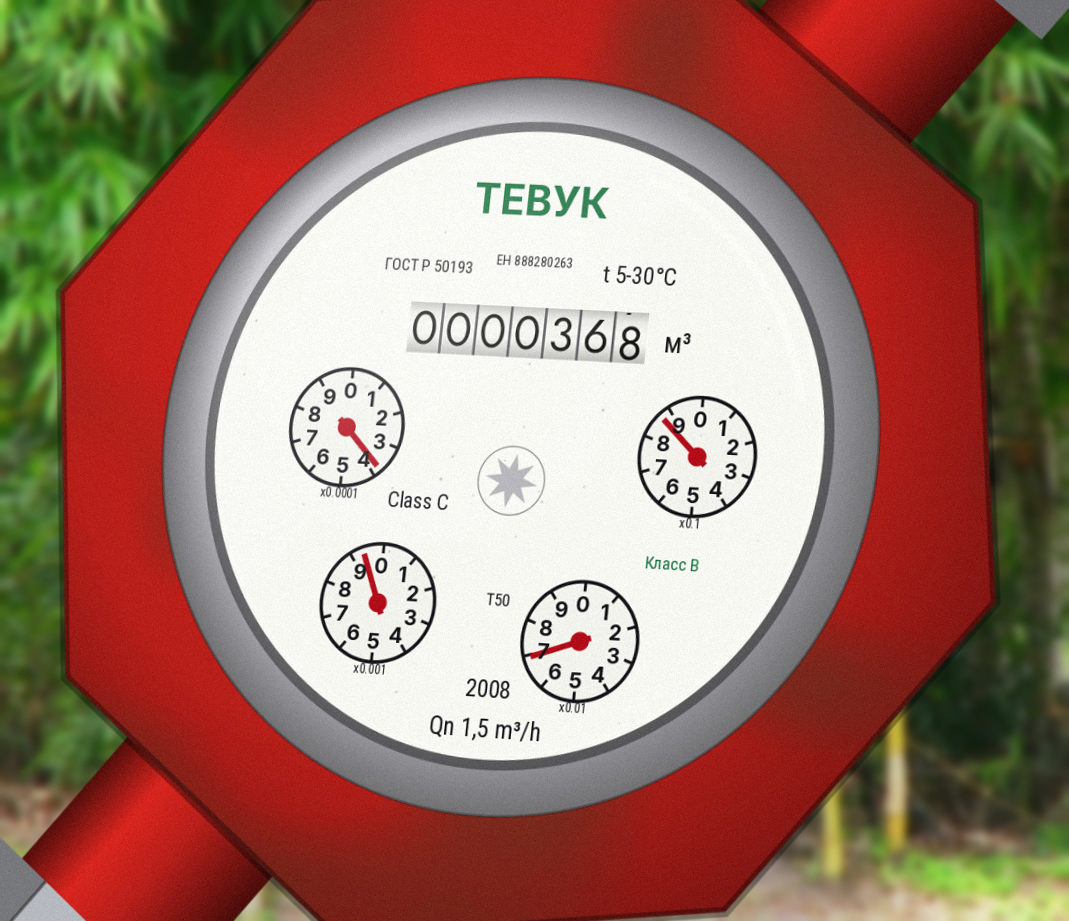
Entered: 367.8693; m³
